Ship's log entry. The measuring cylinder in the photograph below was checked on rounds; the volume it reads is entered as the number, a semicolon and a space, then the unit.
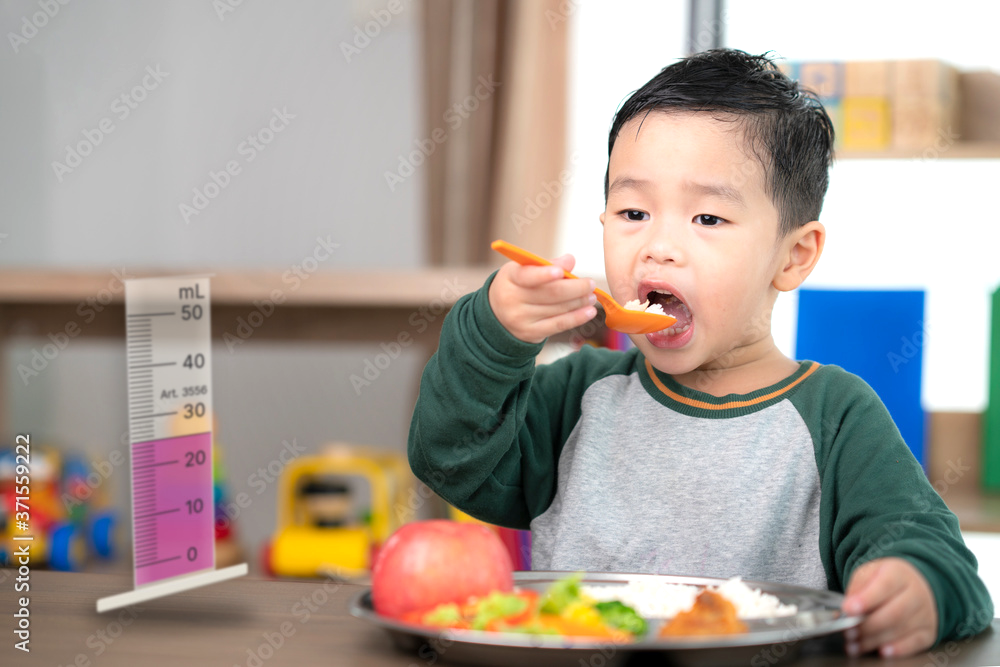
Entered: 25; mL
